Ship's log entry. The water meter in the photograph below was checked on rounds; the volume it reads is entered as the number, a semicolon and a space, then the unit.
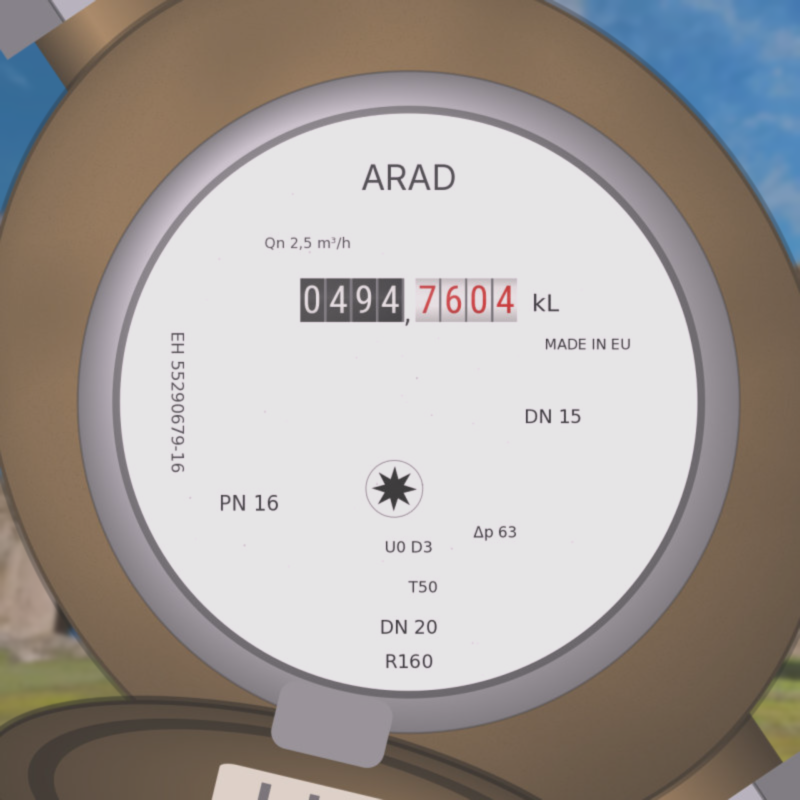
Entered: 494.7604; kL
